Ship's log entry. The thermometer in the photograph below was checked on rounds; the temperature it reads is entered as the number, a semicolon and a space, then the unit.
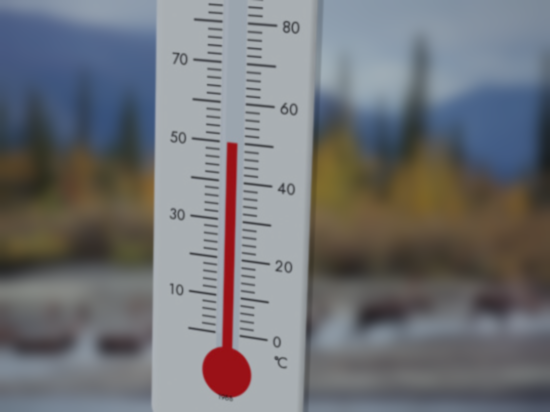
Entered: 50; °C
